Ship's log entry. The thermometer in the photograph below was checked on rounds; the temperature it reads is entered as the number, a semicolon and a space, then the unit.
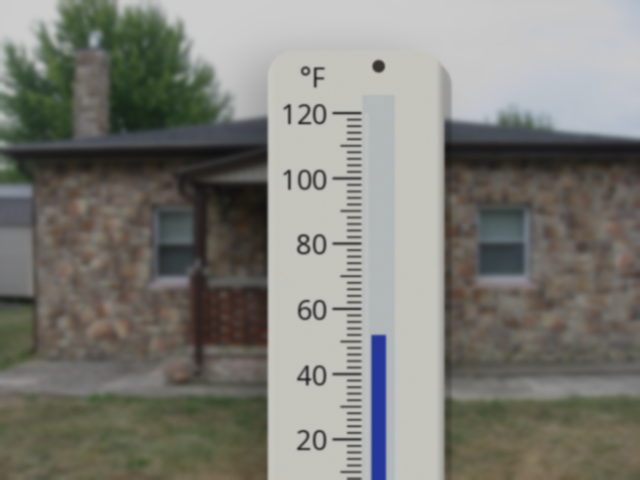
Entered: 52; °F
